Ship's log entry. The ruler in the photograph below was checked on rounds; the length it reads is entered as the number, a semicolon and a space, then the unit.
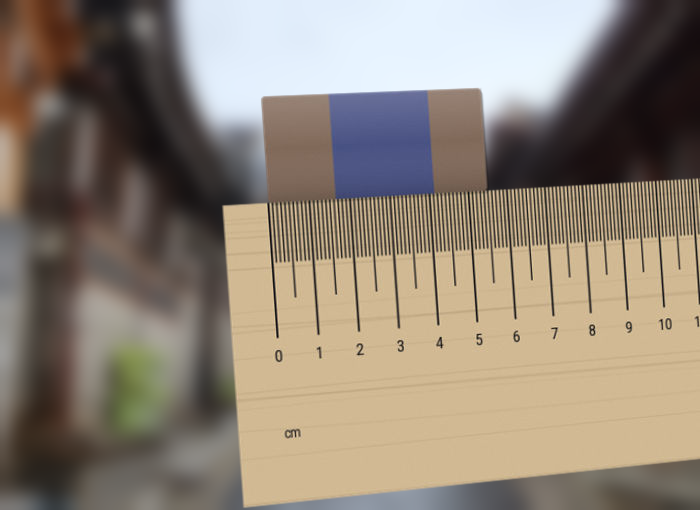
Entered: 5.5; cm
